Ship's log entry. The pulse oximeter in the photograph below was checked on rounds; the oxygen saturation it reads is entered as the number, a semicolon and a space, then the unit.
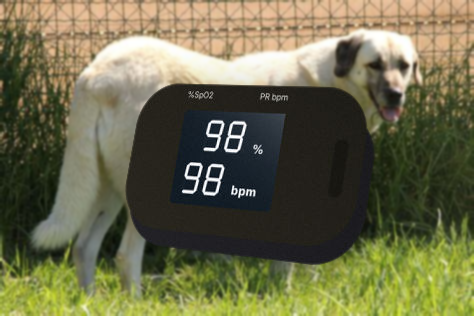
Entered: 98; %
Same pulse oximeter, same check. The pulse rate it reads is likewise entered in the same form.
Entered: 98; bpm
